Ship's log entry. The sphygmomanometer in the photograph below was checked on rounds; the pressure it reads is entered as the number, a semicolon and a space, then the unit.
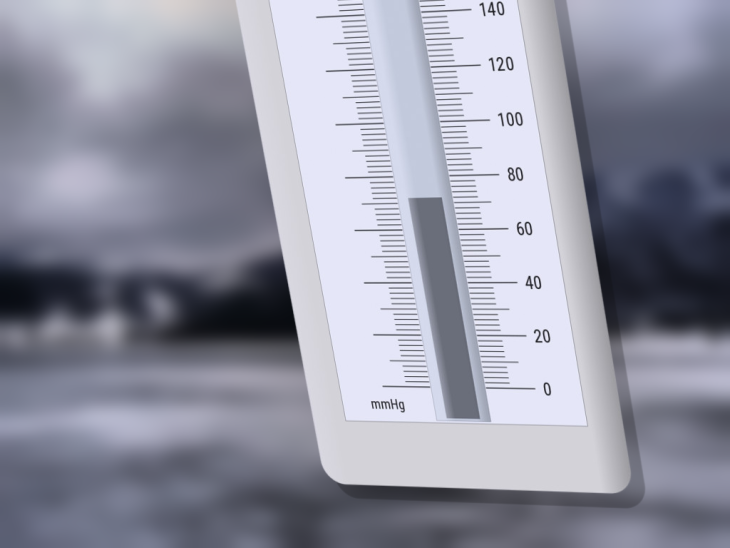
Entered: 72; mmHg
